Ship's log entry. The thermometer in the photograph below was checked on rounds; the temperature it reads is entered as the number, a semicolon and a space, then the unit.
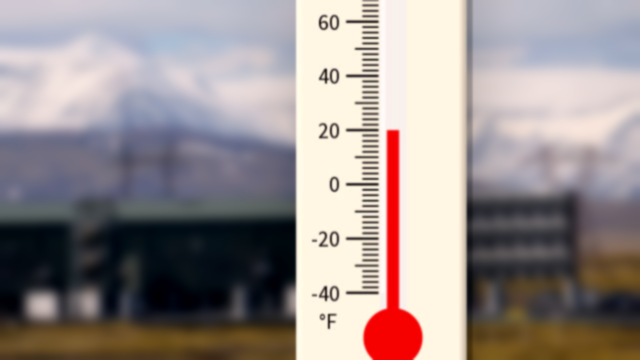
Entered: 20; °F
